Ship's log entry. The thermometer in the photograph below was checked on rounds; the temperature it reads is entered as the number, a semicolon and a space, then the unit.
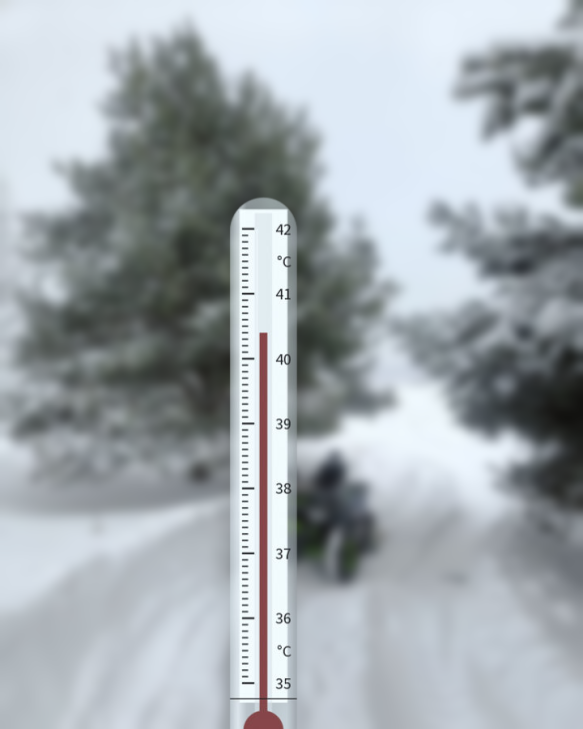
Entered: 40.4; °C
